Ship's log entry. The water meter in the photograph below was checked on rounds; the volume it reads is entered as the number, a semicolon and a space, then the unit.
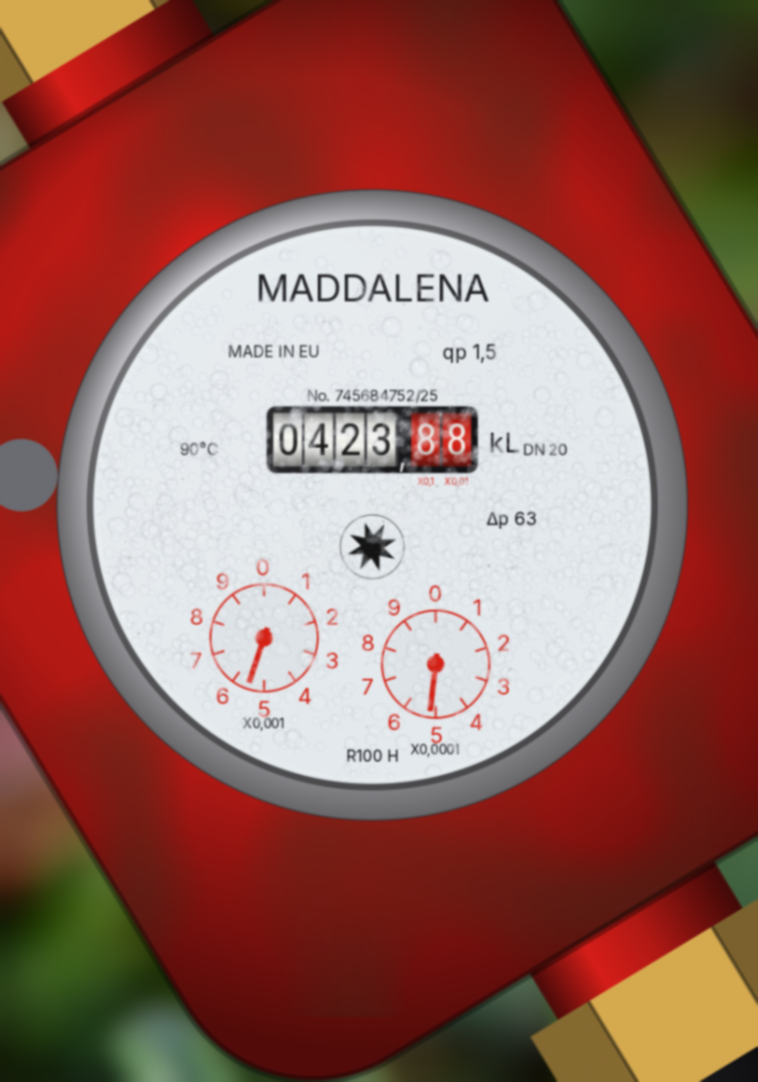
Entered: 423.8855; kL
